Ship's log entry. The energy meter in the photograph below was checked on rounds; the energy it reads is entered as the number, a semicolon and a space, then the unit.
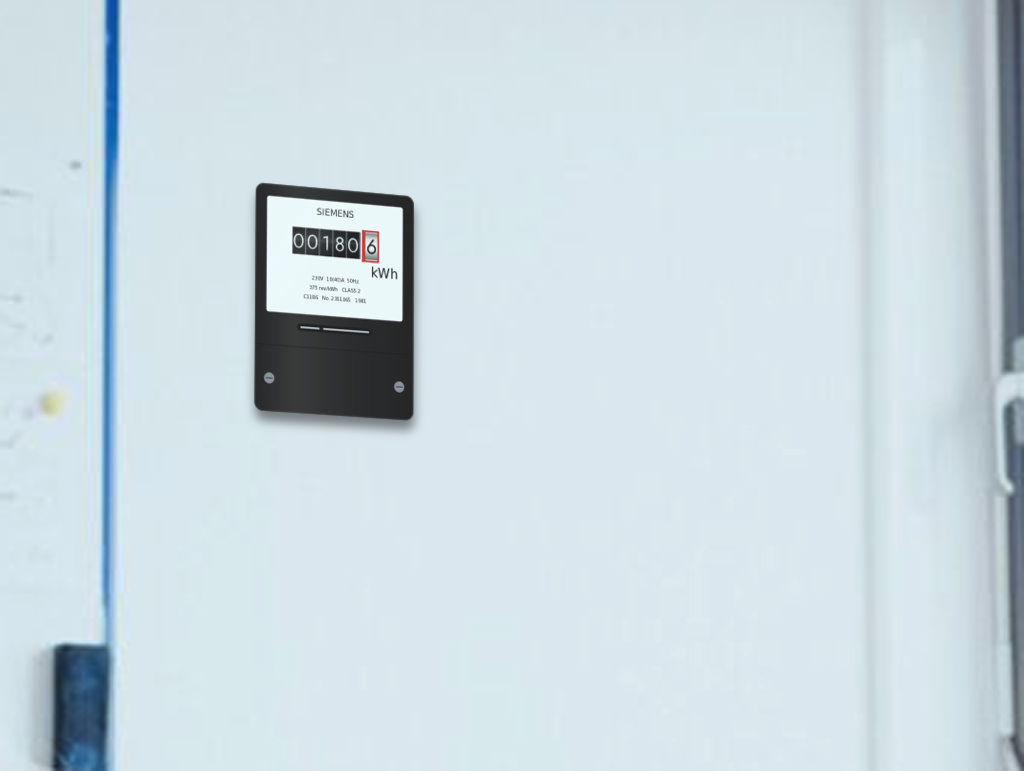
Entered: 180.6; kWh
